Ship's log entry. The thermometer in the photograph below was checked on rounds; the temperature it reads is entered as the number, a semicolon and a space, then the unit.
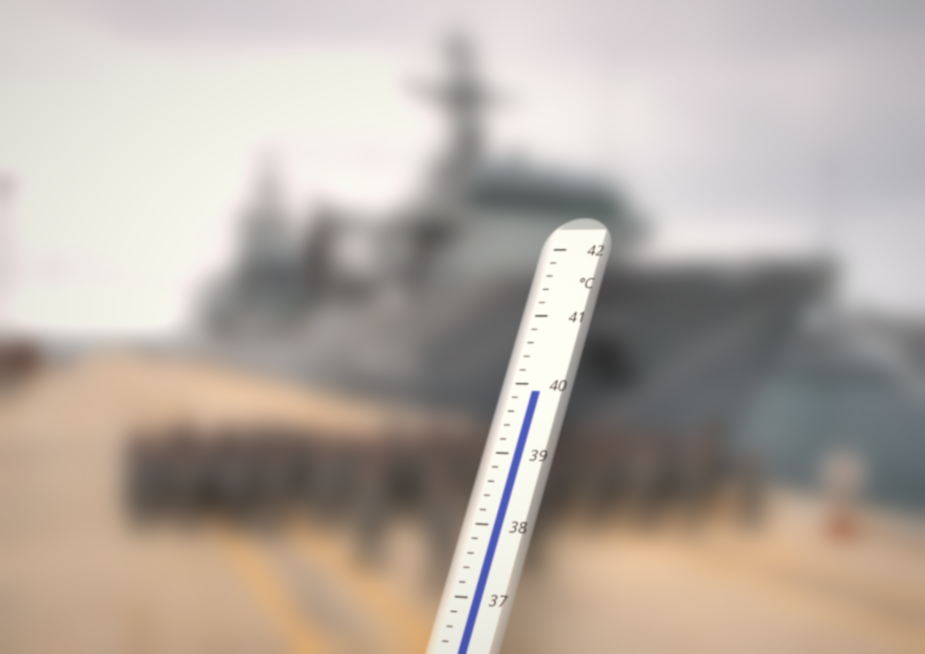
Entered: 39.9; °C
